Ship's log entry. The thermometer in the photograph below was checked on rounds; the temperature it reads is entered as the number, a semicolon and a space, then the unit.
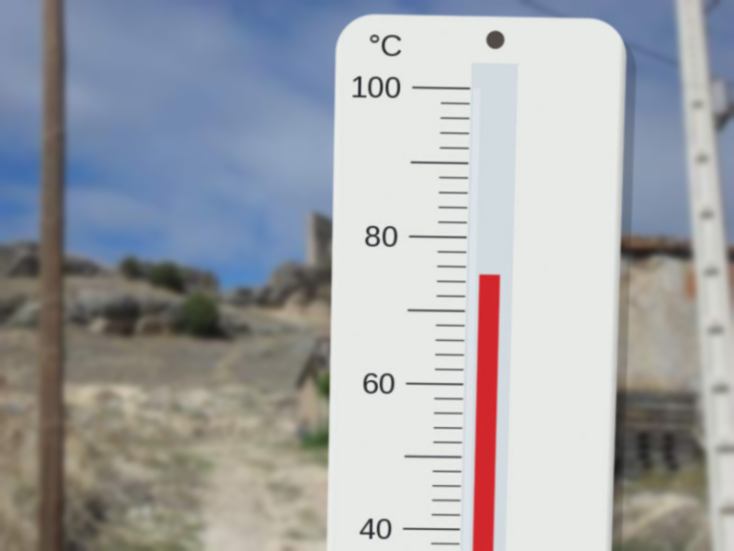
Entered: 75; °C
